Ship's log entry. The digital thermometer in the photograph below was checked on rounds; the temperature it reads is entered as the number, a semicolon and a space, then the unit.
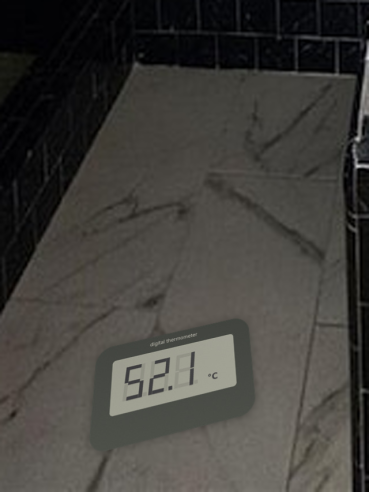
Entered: 52.1; °C
